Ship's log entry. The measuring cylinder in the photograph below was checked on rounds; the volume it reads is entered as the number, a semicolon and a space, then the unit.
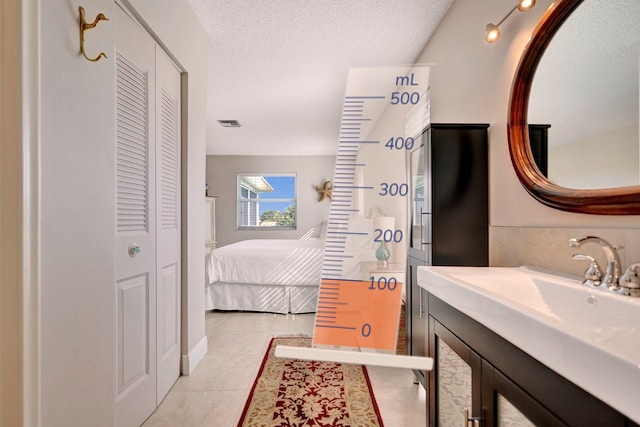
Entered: 100; mL
